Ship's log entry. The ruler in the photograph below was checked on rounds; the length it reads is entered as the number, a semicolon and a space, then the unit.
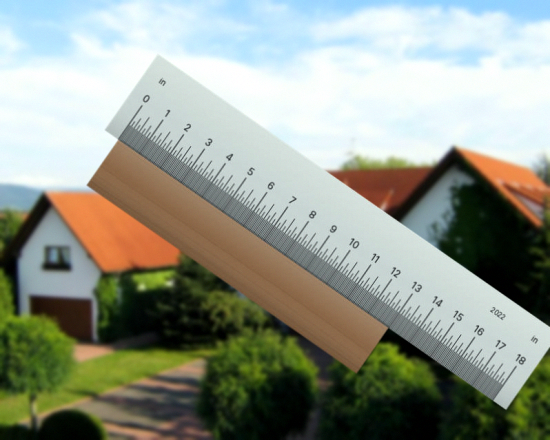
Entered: 13; in
